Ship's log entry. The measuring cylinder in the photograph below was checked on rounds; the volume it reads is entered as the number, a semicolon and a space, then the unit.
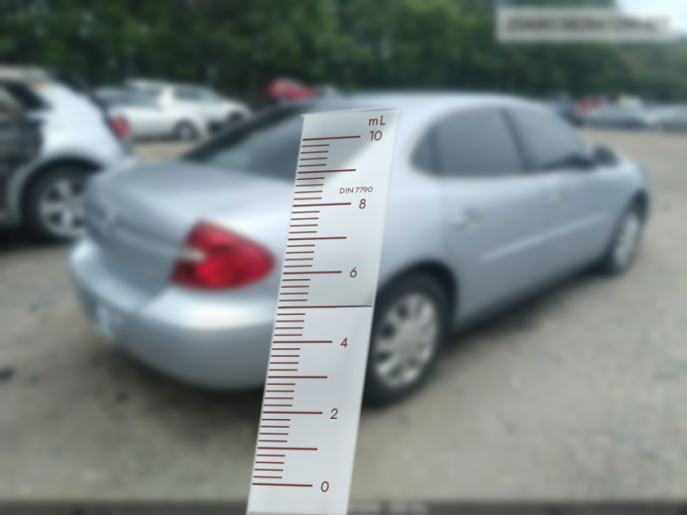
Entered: 5; mL
